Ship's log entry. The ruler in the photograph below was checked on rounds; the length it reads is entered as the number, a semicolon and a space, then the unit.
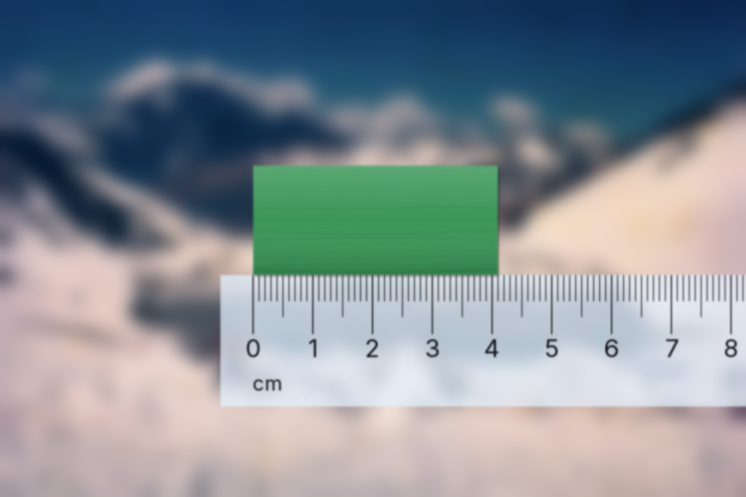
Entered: 4.1; cm
